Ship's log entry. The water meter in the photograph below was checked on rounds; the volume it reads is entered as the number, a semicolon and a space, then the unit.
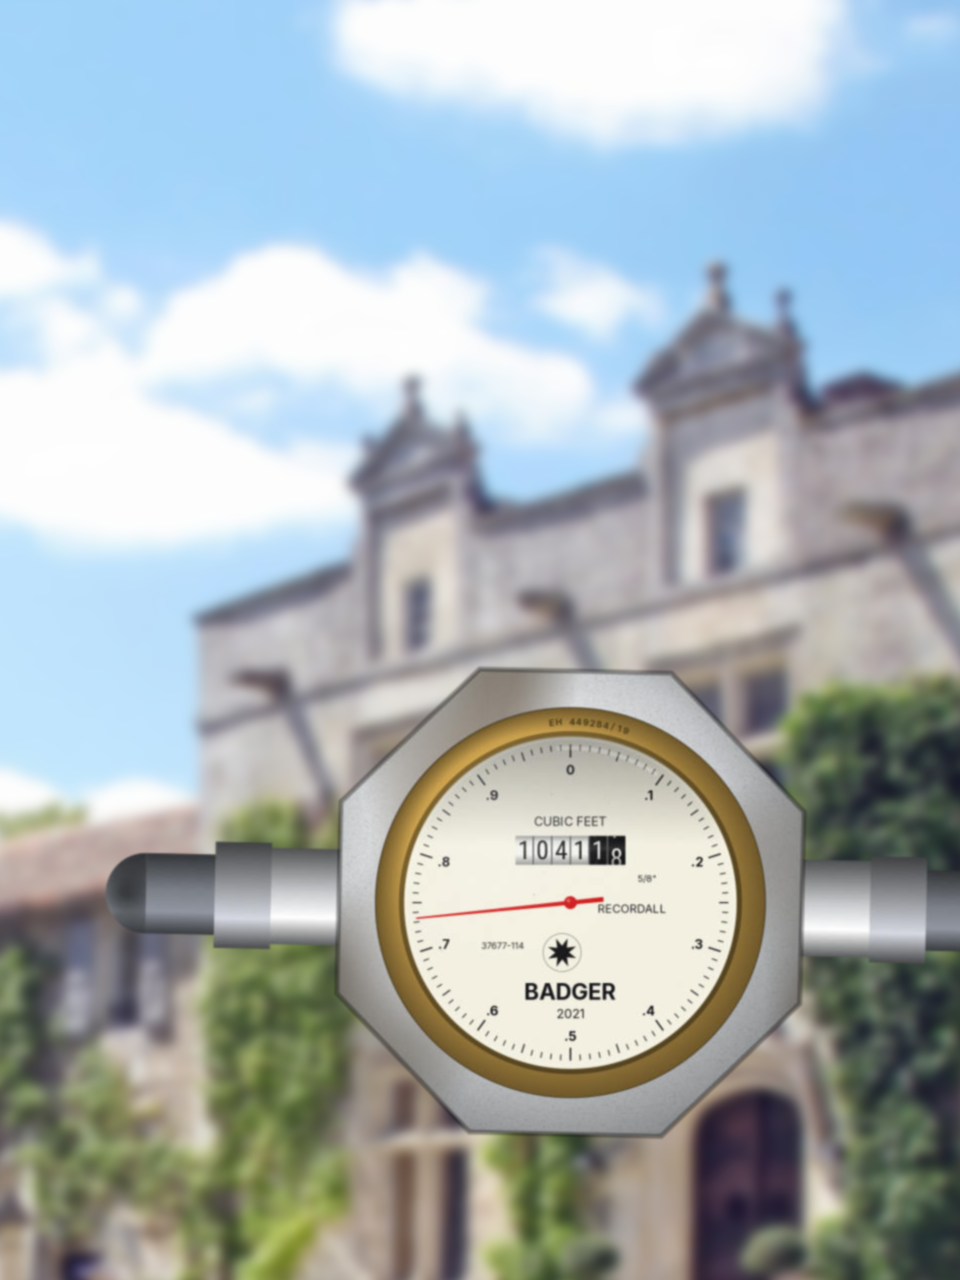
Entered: 104117.73; ft³
